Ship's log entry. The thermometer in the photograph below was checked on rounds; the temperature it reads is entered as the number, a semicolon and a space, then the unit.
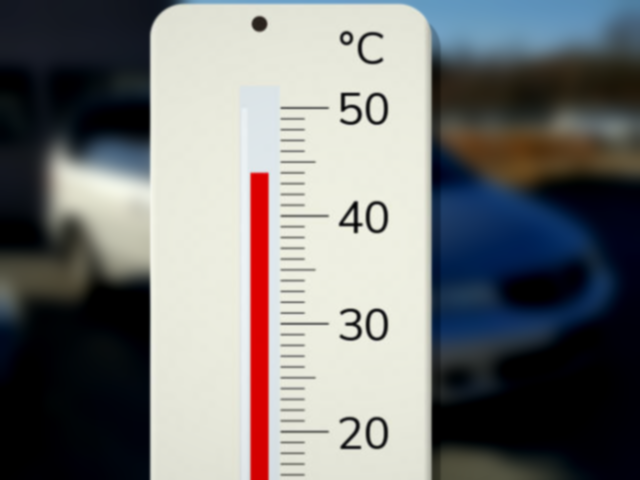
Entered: 44; °C
